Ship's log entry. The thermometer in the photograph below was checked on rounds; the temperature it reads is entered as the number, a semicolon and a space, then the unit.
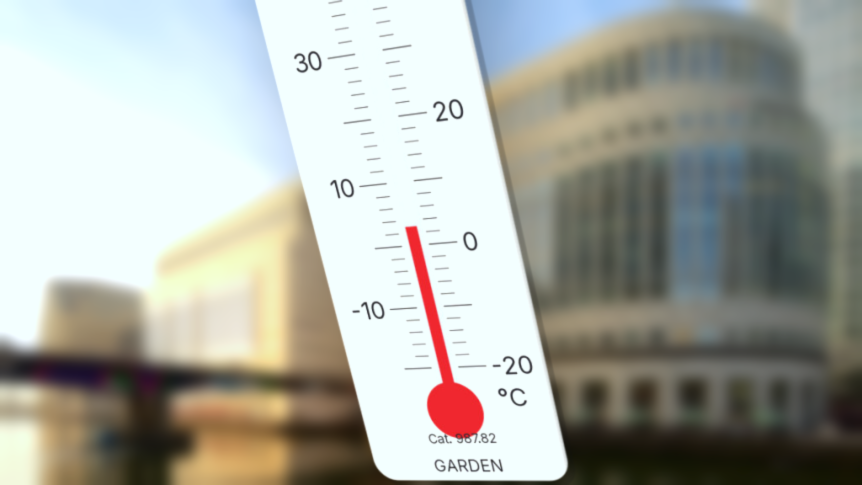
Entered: 3; °C
